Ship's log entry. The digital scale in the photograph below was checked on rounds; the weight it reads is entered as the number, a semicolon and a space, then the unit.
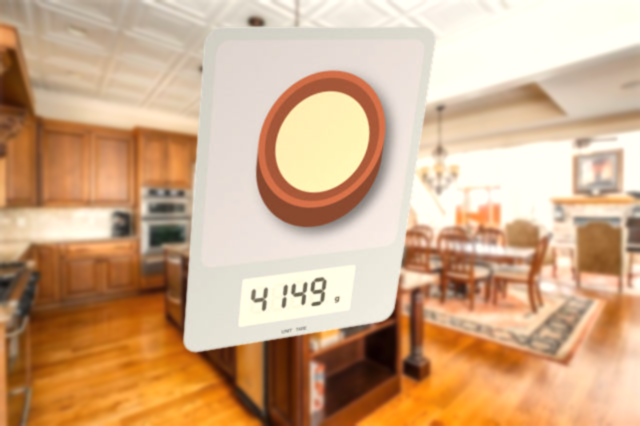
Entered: 4149; g
